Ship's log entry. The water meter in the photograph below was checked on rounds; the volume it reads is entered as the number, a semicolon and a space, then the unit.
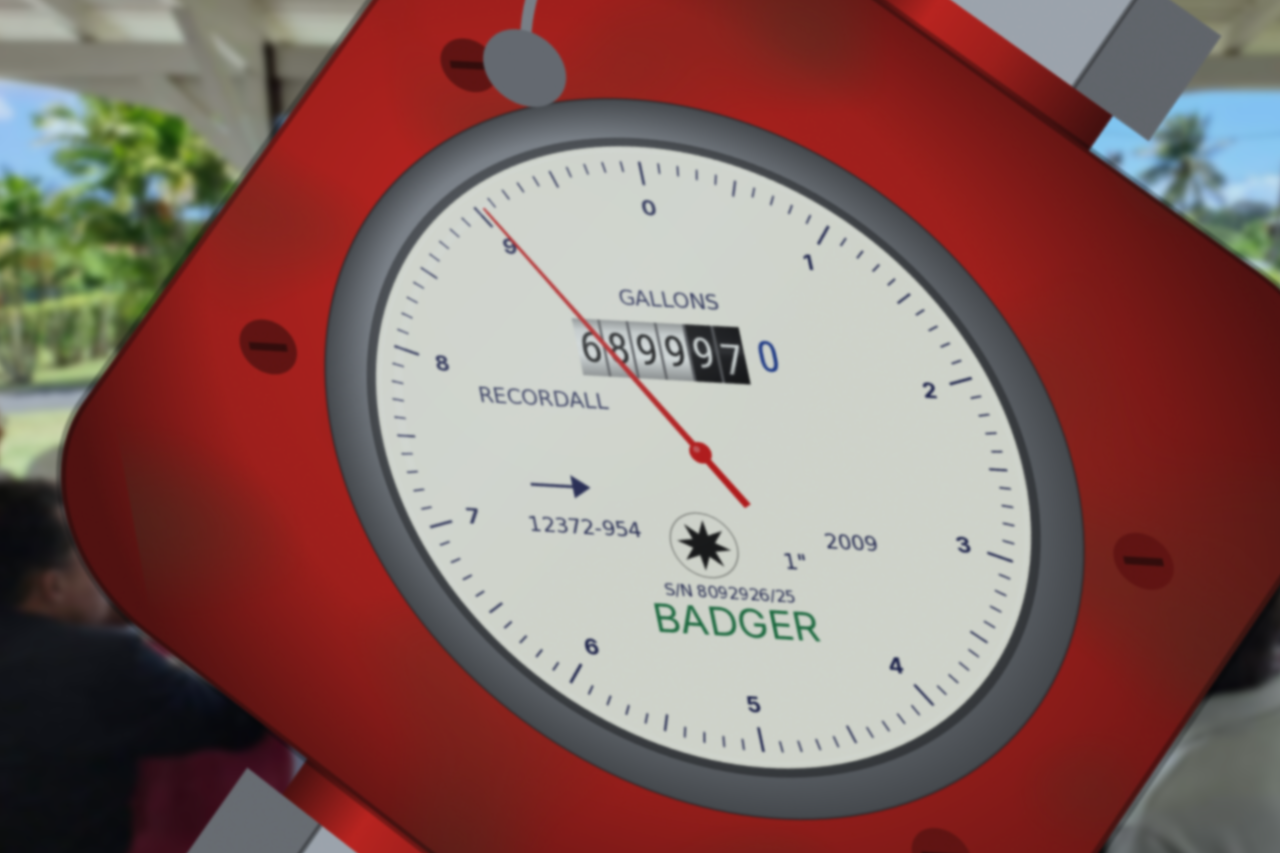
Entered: 6899969.0; gal
